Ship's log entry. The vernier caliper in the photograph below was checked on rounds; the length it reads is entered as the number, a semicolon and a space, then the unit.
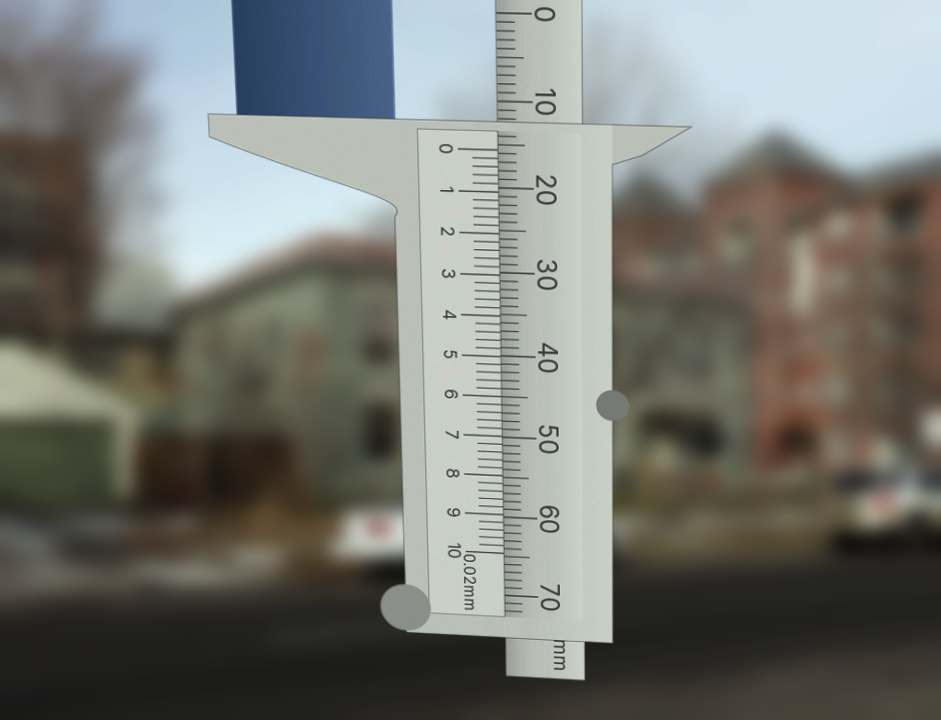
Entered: 15.6; mm
